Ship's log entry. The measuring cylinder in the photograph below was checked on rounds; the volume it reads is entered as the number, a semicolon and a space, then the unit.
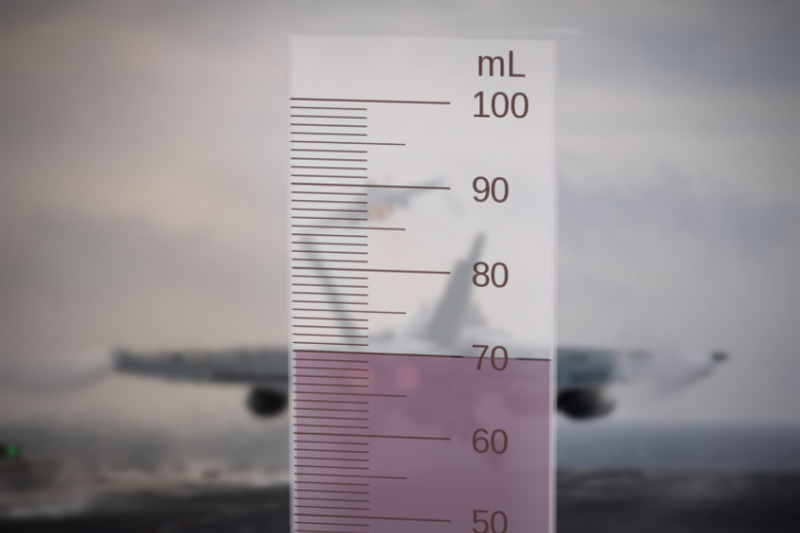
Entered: 70; mL
